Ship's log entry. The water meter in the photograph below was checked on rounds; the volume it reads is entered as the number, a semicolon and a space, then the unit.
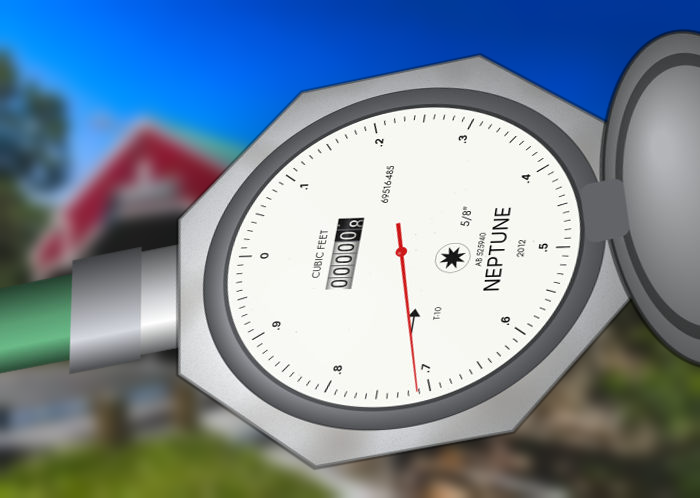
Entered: 7.71; ft³
